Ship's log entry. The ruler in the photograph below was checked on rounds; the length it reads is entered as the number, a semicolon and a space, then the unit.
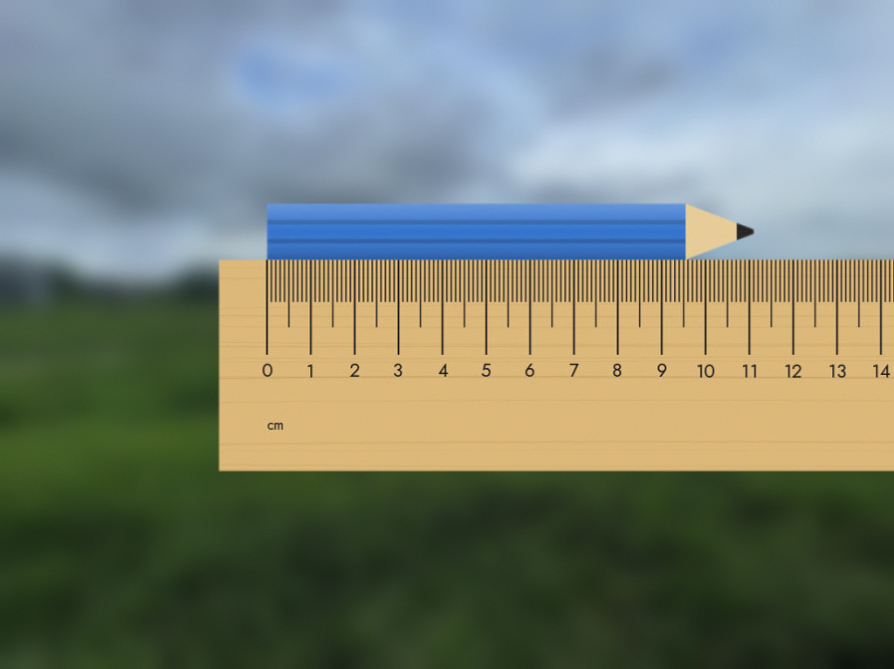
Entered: 11.1; cm
